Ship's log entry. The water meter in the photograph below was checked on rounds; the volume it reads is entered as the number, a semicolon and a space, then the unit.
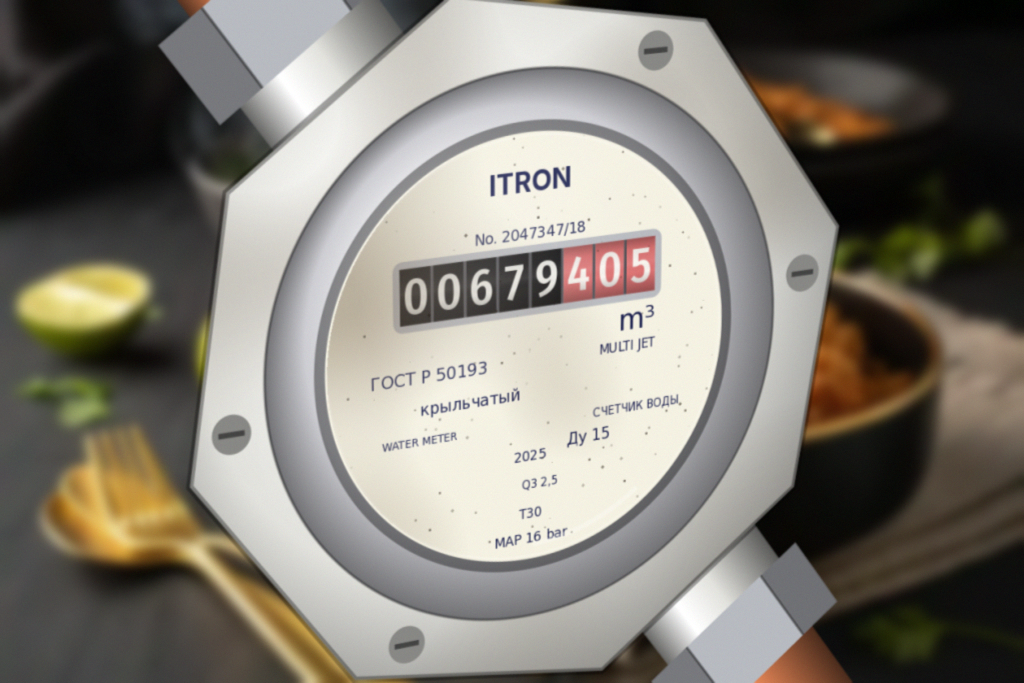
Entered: 679.405; m³
